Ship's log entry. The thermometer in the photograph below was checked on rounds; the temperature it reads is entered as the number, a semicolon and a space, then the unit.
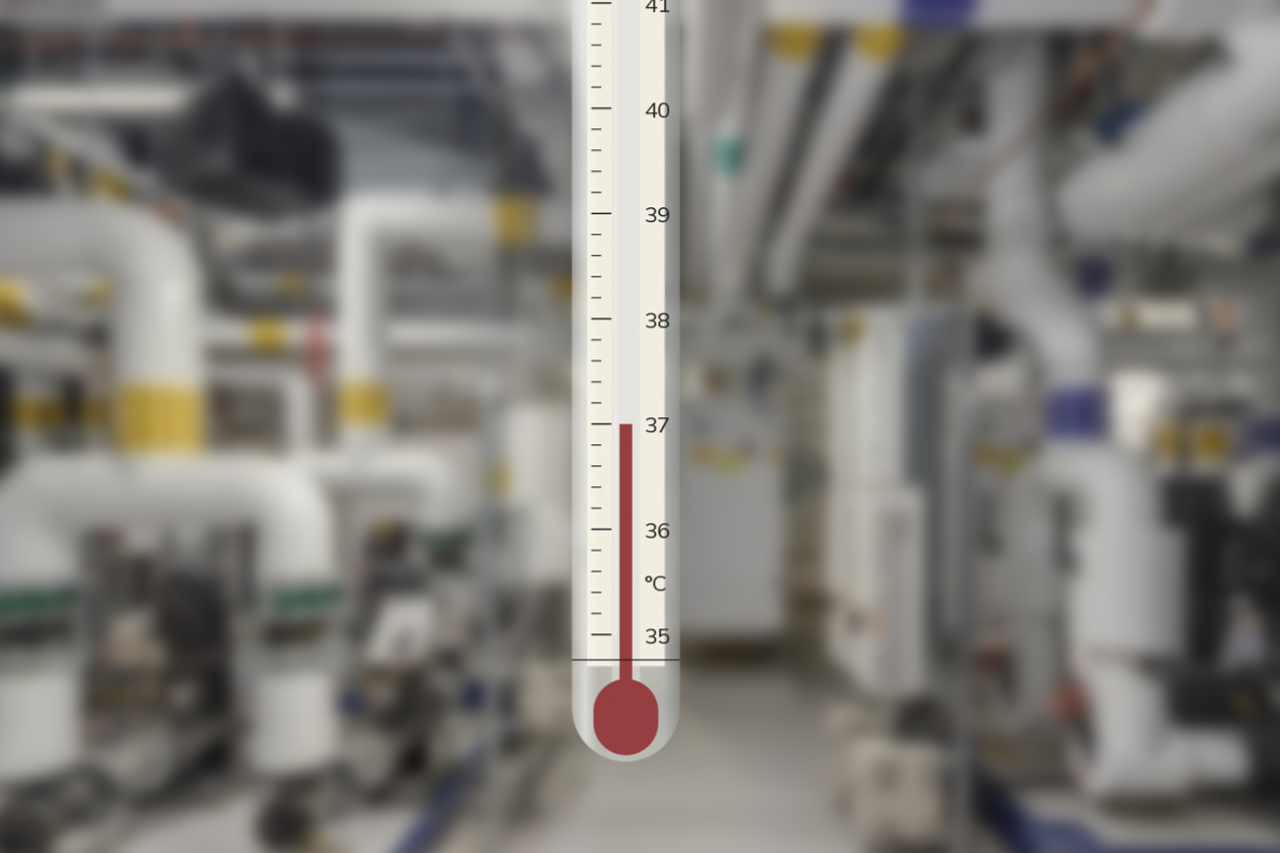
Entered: 37; °C
